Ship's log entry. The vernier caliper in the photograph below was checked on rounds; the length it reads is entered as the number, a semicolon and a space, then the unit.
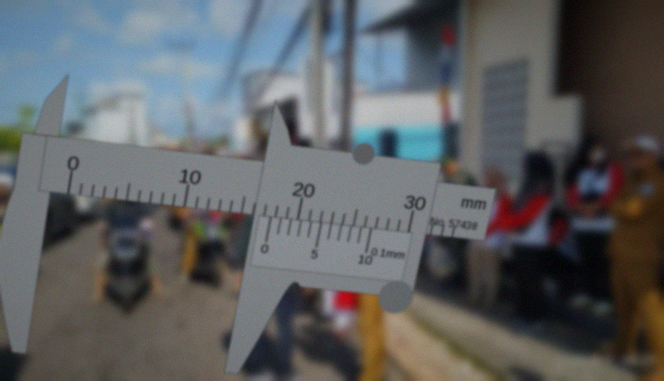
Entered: 17.6; mm
